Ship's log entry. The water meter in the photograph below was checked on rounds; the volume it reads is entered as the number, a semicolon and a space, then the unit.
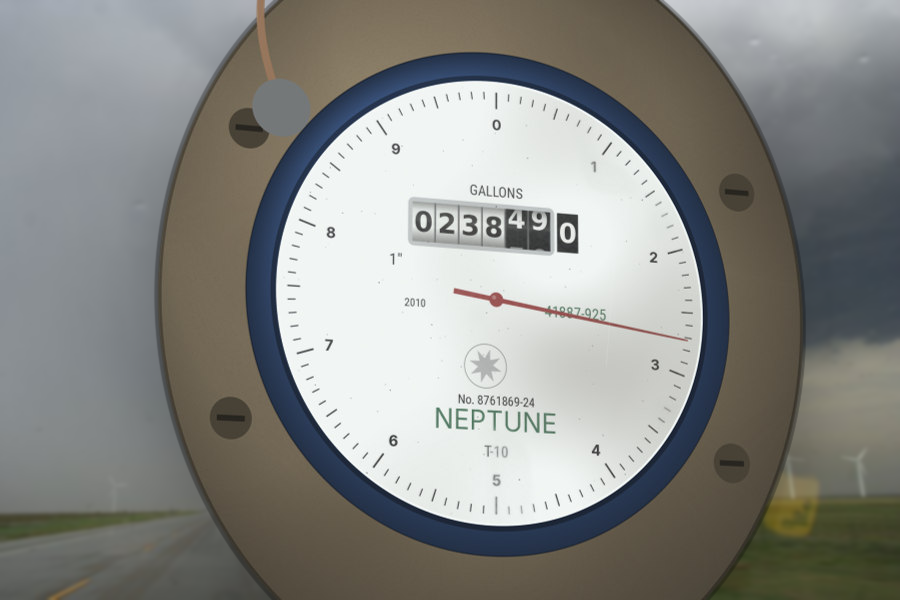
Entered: 238492.7; gal
